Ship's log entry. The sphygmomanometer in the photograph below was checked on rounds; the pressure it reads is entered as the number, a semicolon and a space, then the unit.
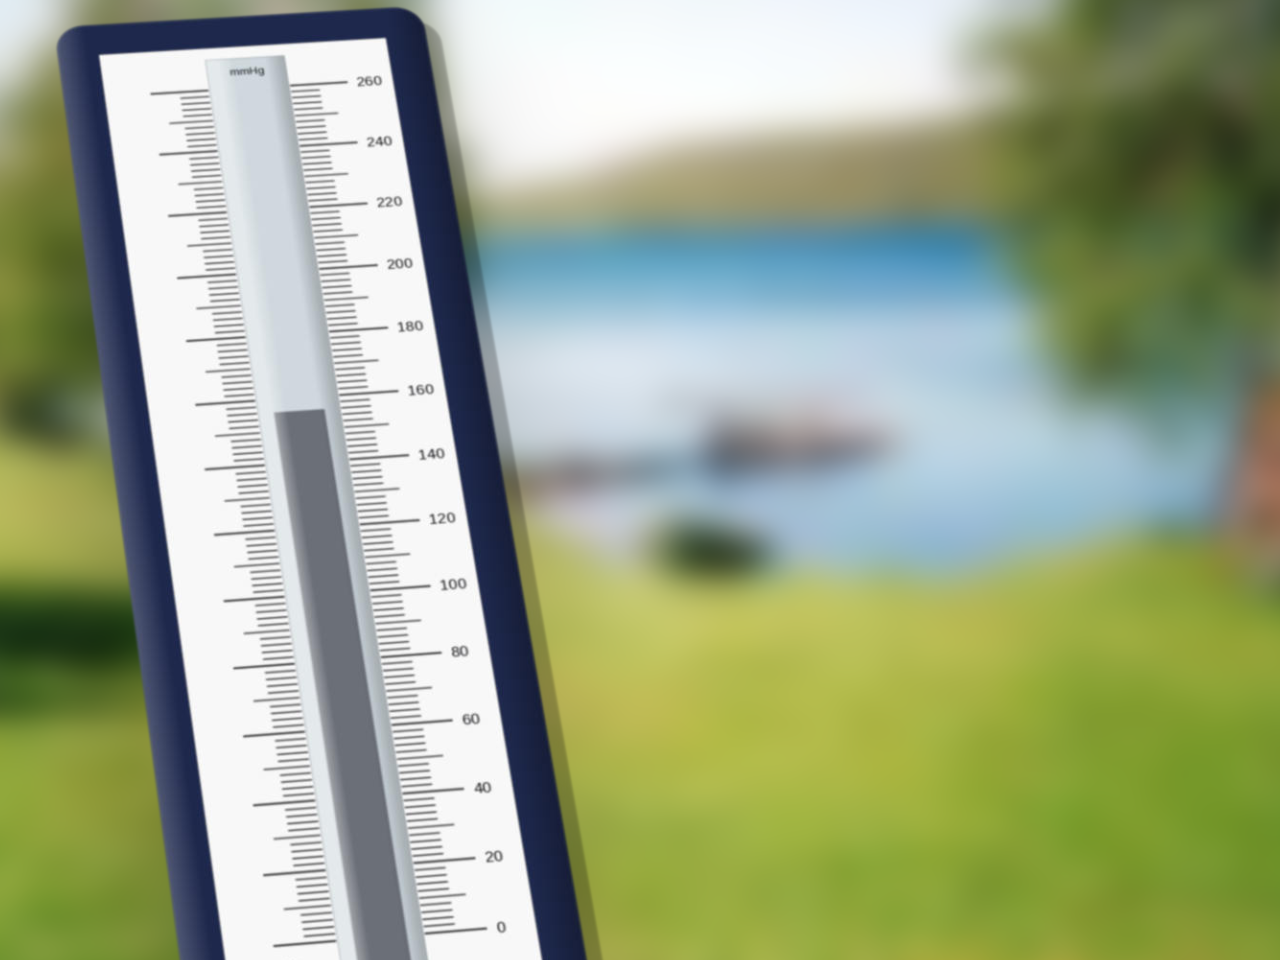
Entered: 156; mmHg
